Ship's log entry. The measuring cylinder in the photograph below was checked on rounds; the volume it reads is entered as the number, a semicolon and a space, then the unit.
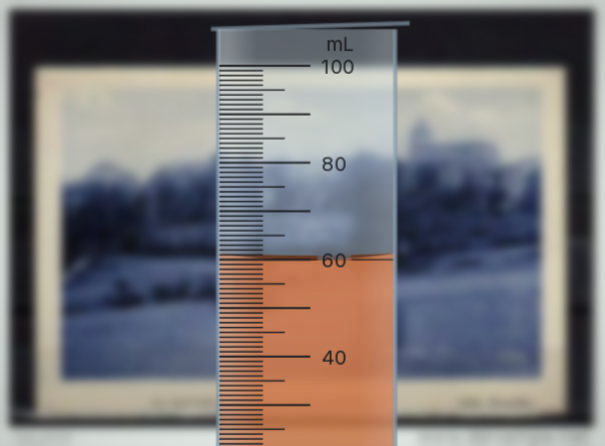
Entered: 60; mL
